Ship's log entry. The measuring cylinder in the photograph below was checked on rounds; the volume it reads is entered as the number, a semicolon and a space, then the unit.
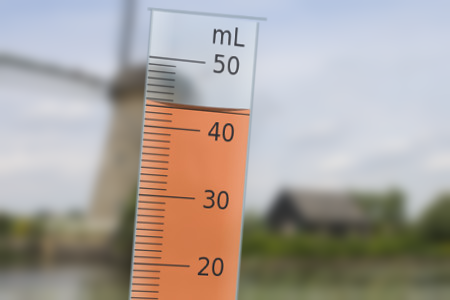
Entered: 43; mL
